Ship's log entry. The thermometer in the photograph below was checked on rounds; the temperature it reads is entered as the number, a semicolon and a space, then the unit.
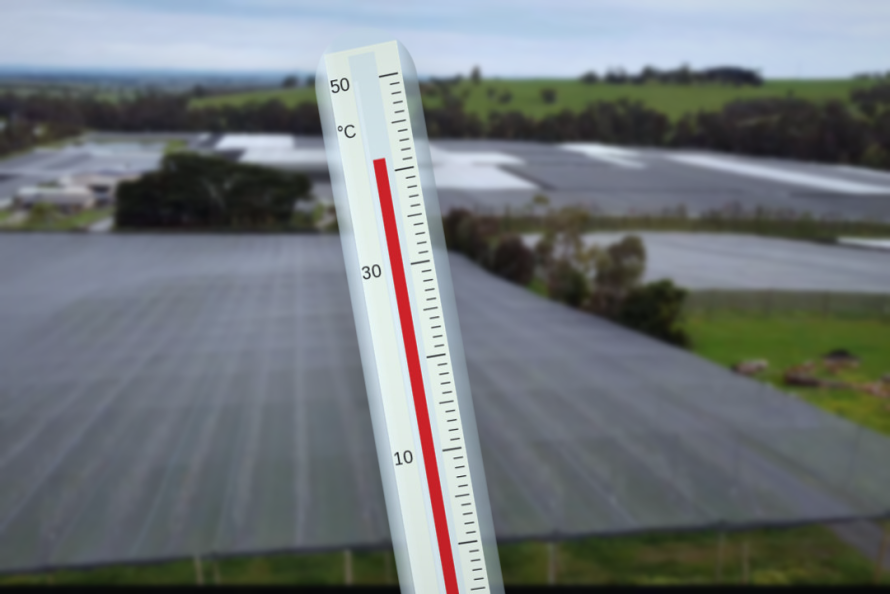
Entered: 41.5; °C
